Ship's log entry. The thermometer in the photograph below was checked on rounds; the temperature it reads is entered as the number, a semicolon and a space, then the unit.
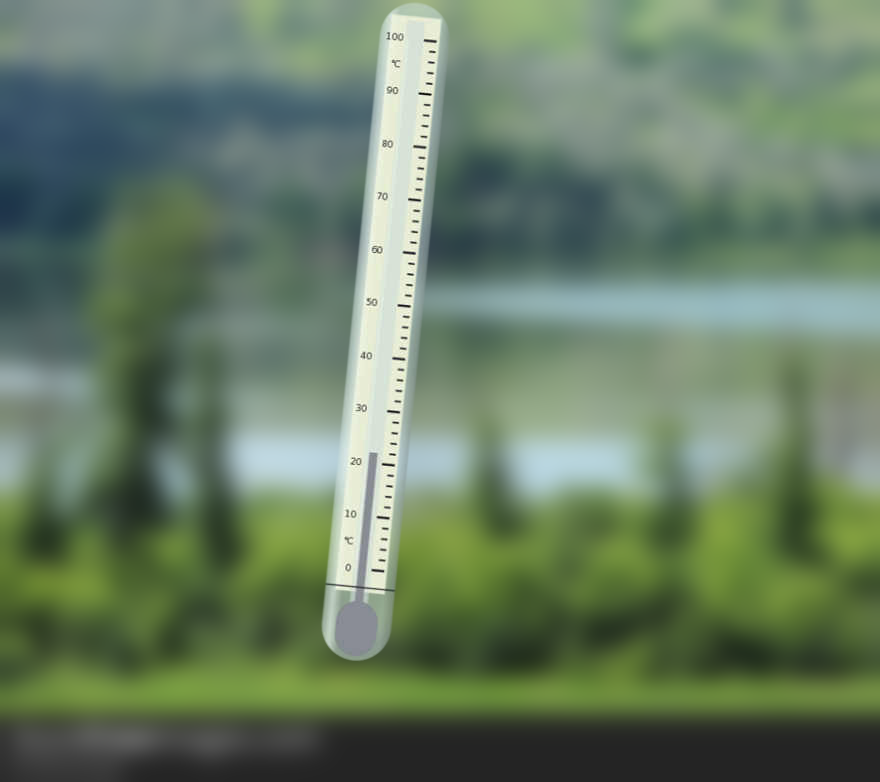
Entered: 22; °C
